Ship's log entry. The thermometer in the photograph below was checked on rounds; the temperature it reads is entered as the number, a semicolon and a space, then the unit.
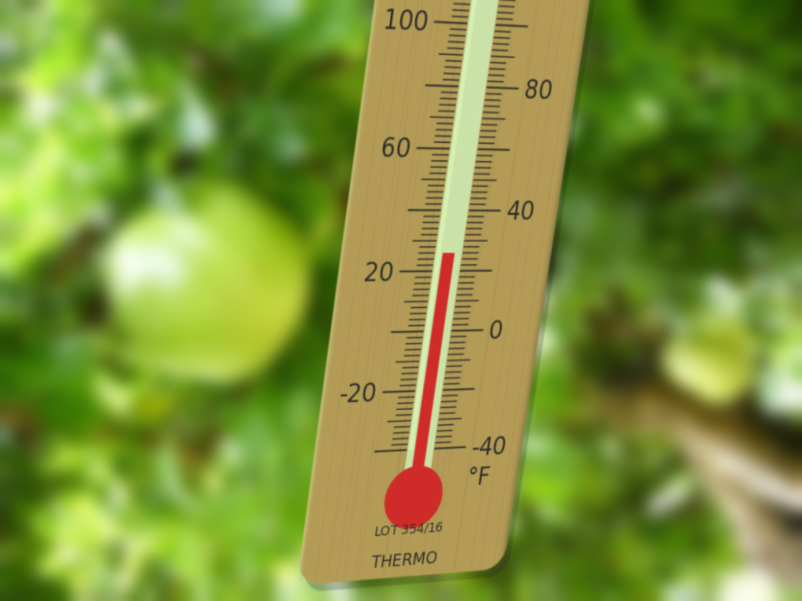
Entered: 26; °F
